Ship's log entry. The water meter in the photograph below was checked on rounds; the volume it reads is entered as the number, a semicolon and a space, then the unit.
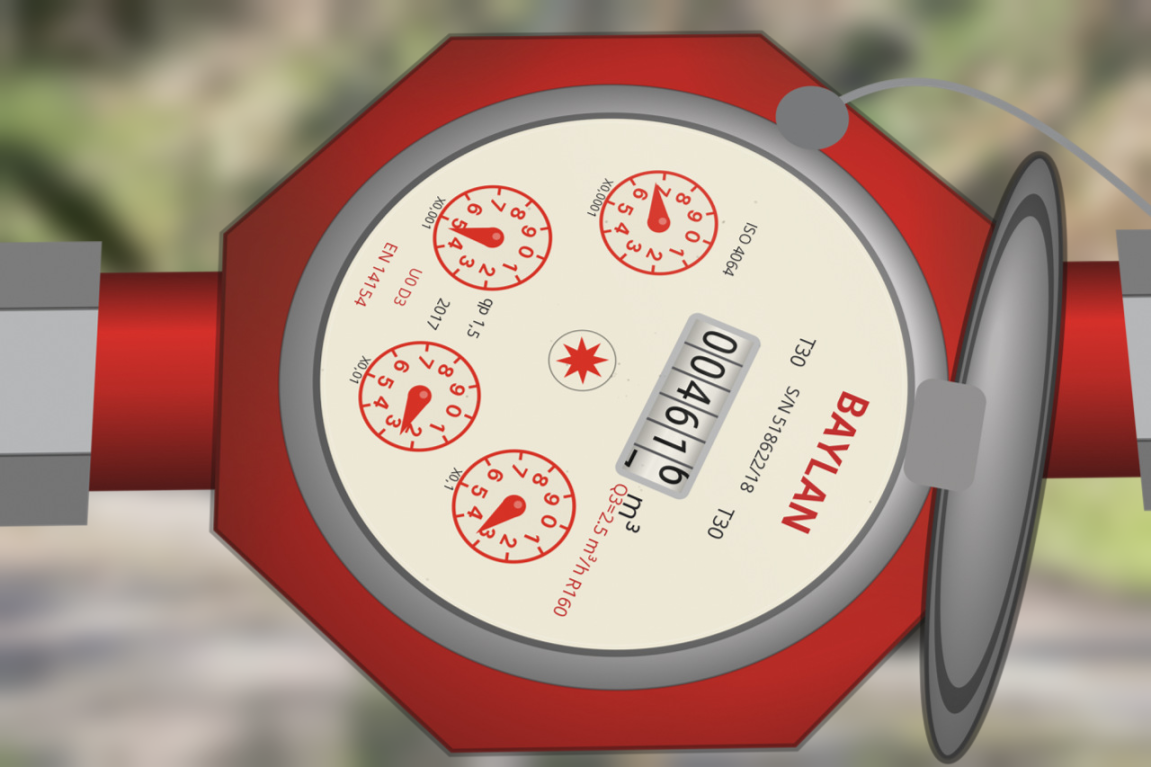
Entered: 4616.3246; m³
